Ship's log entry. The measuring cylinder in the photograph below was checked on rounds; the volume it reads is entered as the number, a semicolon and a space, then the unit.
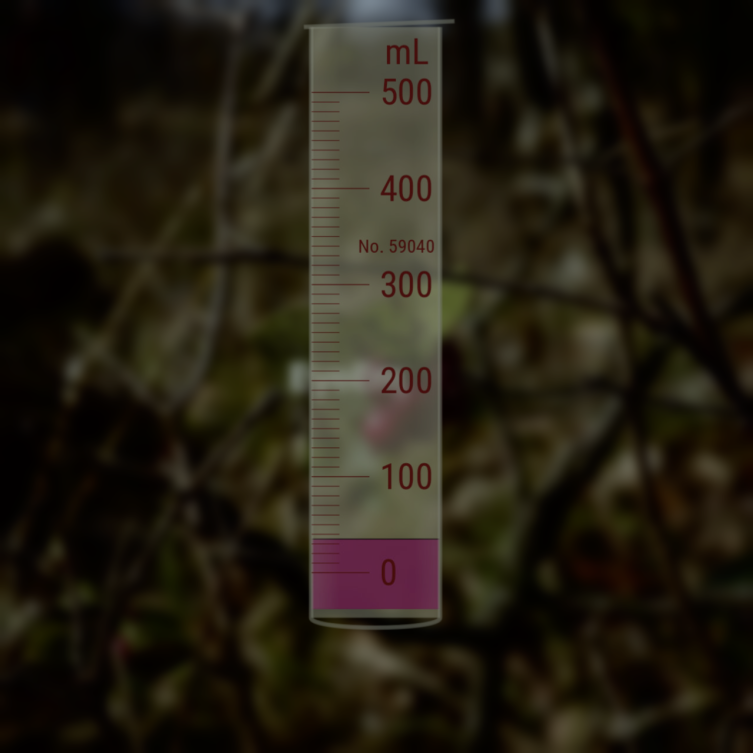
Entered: 35; mL
